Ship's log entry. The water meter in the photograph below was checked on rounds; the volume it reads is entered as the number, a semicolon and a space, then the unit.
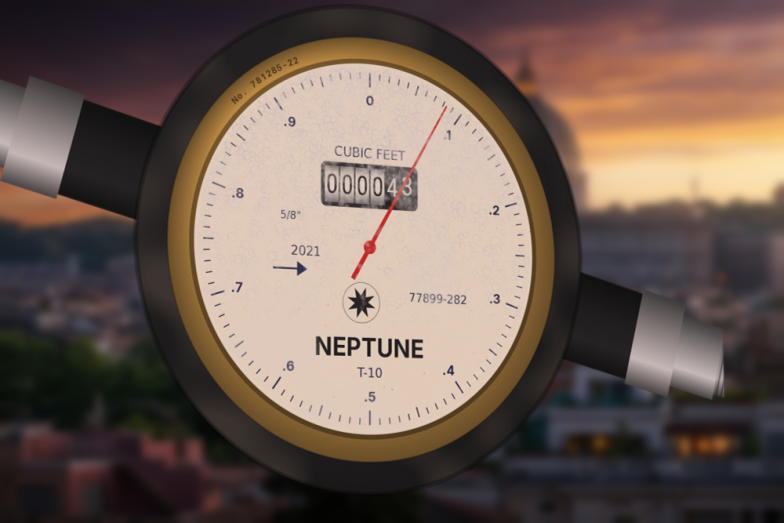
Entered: 43.08; ft³
